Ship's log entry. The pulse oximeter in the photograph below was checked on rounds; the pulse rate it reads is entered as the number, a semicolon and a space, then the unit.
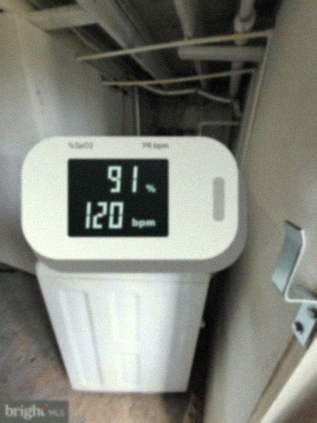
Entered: 120; bpm
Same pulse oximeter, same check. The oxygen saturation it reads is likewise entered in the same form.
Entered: 91; %
